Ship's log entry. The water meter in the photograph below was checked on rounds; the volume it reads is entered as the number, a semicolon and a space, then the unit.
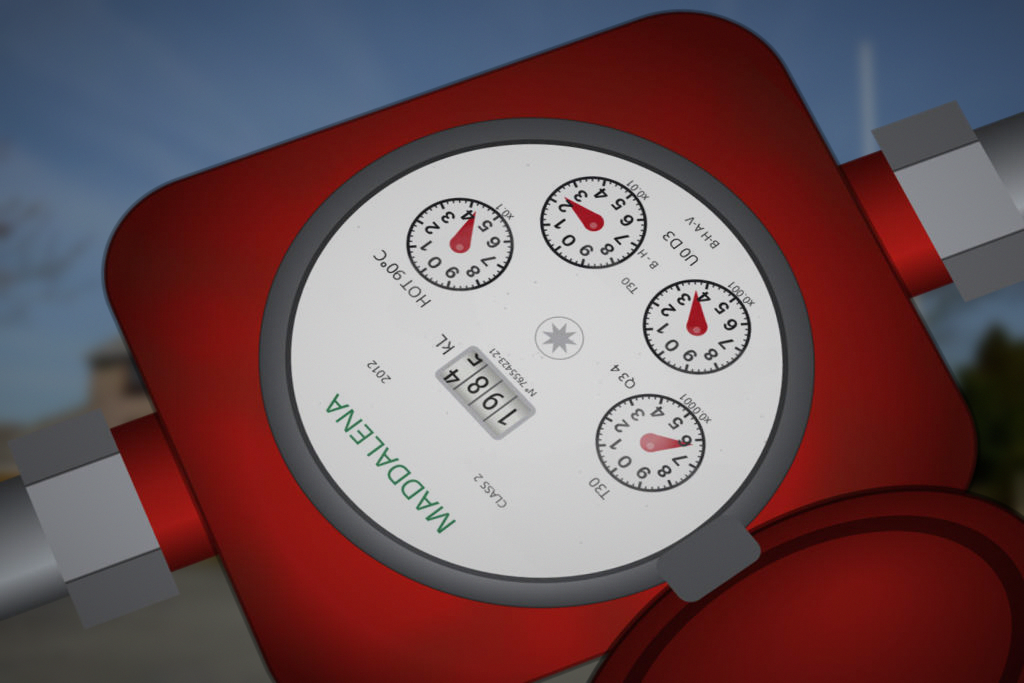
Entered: 1984.4236; kL
